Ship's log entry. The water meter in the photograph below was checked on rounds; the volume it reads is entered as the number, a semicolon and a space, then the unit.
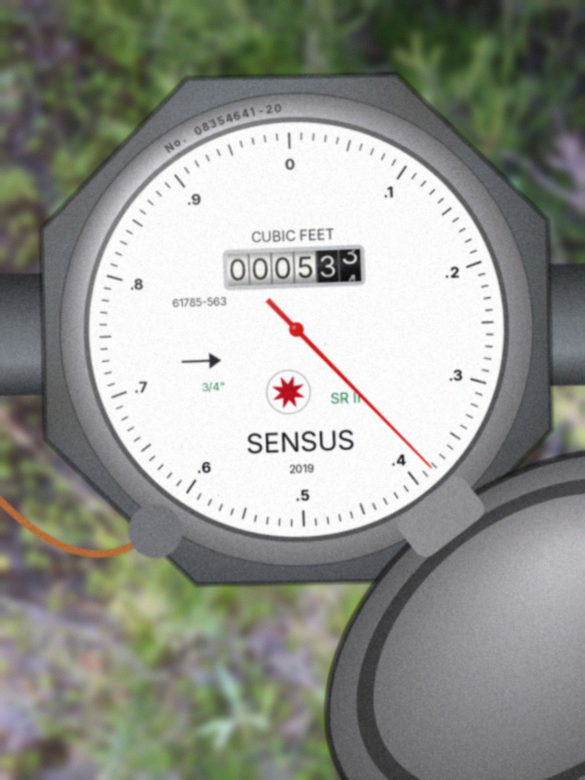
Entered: 533.38; ft³
